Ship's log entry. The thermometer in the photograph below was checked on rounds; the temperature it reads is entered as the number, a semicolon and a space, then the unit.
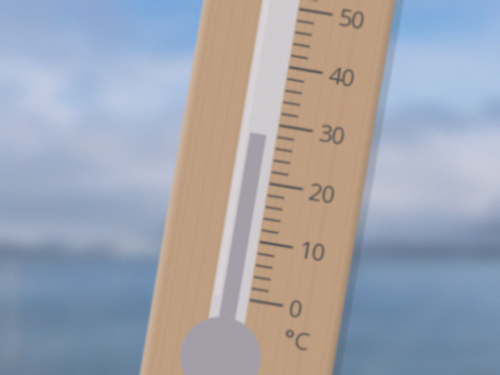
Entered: 28; °C
